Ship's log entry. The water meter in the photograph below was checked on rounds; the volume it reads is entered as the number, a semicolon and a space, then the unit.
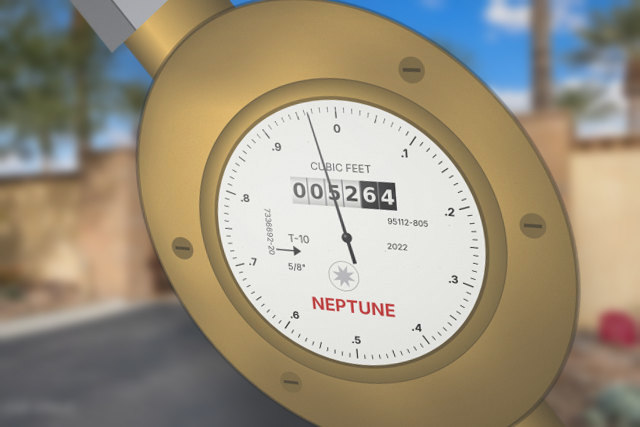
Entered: 5263.96; ft³
